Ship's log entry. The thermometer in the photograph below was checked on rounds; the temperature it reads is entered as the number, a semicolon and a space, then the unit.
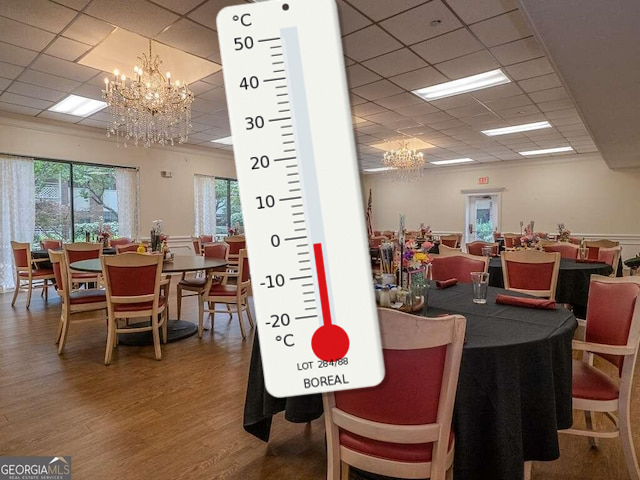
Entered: -2; °C
